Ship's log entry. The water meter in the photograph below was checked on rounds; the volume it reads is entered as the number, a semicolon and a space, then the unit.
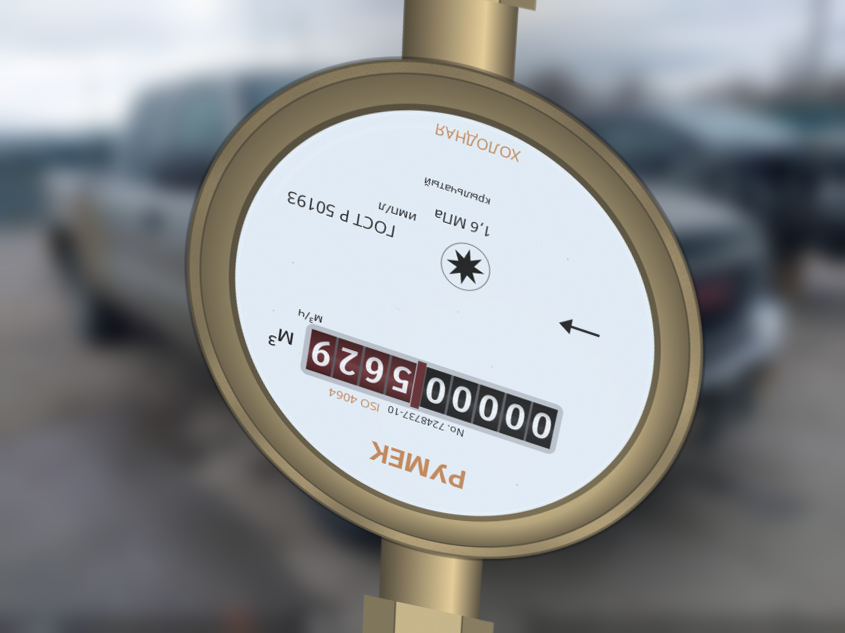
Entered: 0.5629; m³
